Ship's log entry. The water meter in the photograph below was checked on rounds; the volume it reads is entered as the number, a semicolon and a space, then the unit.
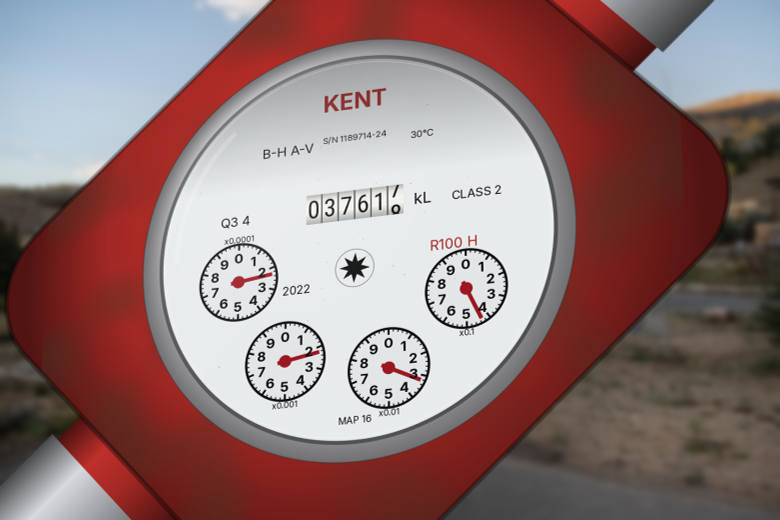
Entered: 37617.4322; kL
